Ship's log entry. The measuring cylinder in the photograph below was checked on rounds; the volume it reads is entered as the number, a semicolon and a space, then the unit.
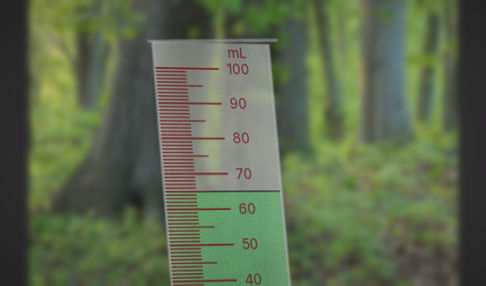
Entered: 65; mL
